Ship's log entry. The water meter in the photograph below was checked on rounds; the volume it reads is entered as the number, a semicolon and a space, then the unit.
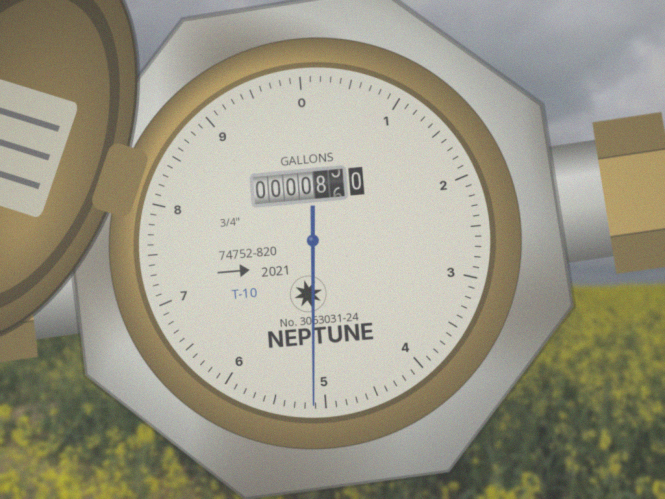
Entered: 855.1; gal
